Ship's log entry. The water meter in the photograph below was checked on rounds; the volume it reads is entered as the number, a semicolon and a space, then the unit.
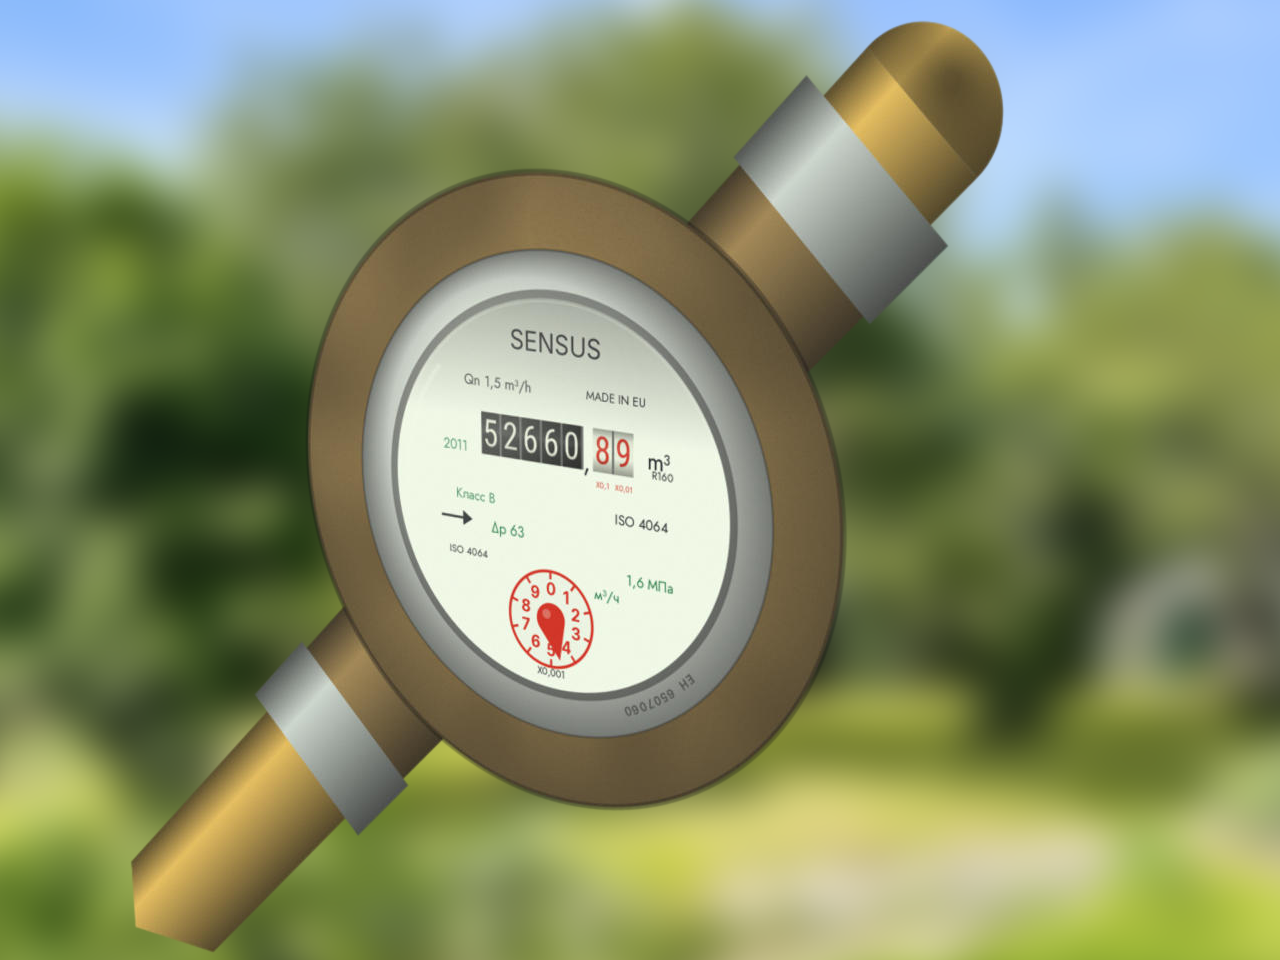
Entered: 52660.894; m³
